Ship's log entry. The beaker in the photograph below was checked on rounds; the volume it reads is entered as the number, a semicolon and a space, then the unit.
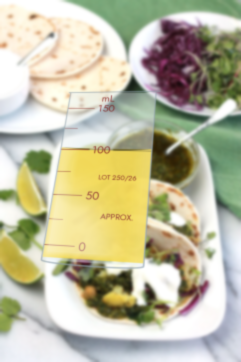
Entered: 100; mL
